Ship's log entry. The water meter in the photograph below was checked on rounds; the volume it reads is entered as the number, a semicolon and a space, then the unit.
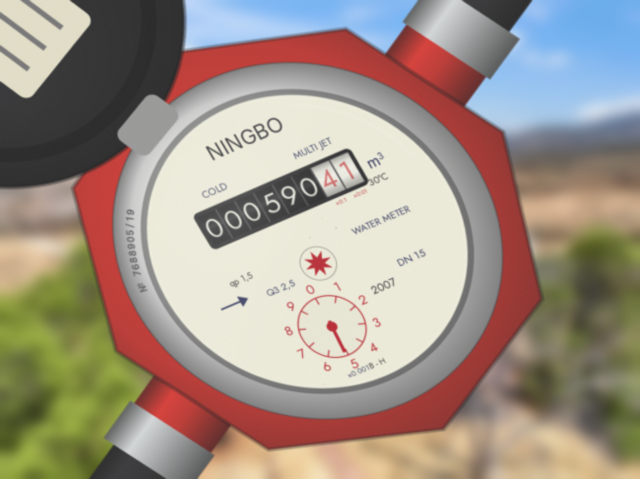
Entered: 590.415; m³
